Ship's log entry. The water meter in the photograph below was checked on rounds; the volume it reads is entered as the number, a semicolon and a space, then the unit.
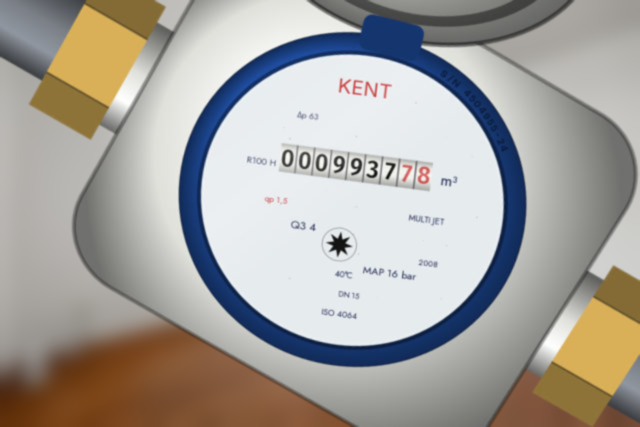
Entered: 9937.78; m³
